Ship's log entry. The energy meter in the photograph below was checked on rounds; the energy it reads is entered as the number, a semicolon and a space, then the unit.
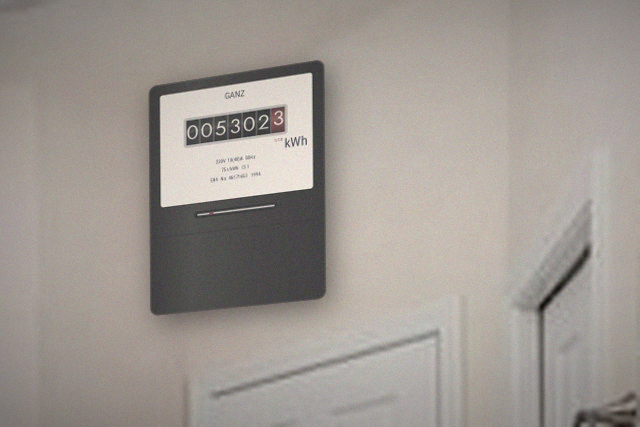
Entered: 5302.3; kWh
